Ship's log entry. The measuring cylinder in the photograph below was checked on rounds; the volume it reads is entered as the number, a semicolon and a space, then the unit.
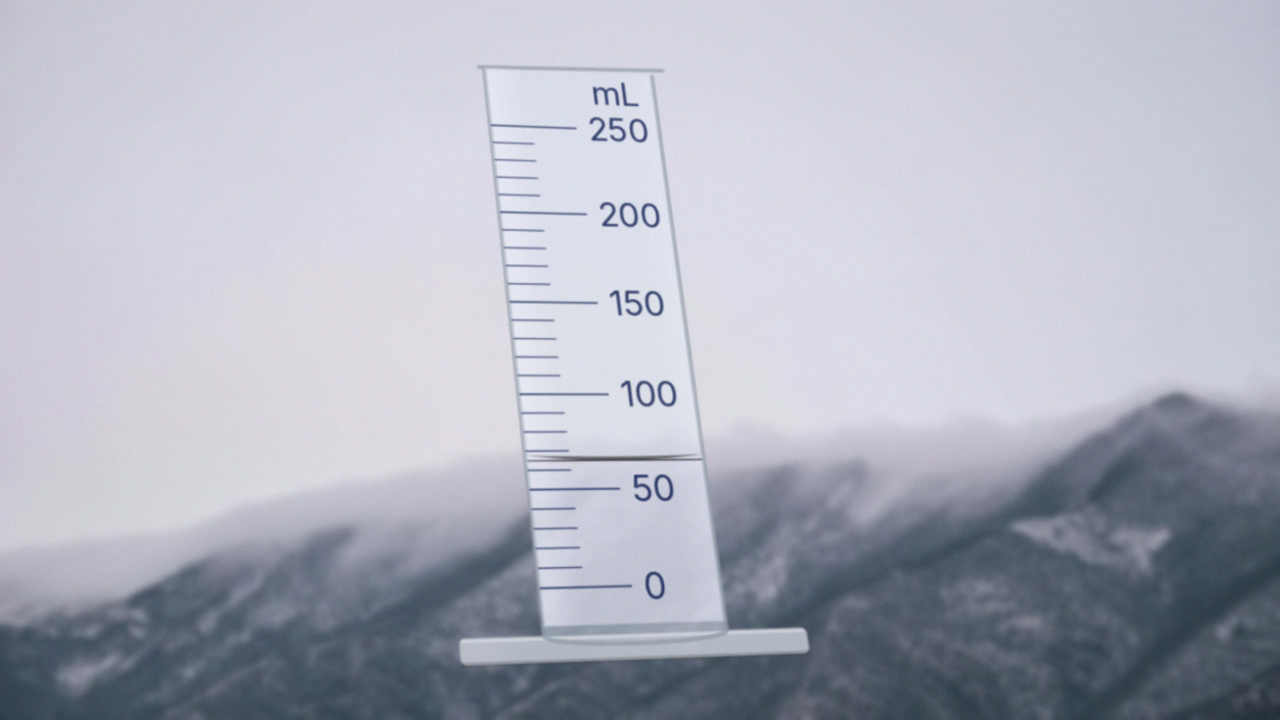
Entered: 65; mL
